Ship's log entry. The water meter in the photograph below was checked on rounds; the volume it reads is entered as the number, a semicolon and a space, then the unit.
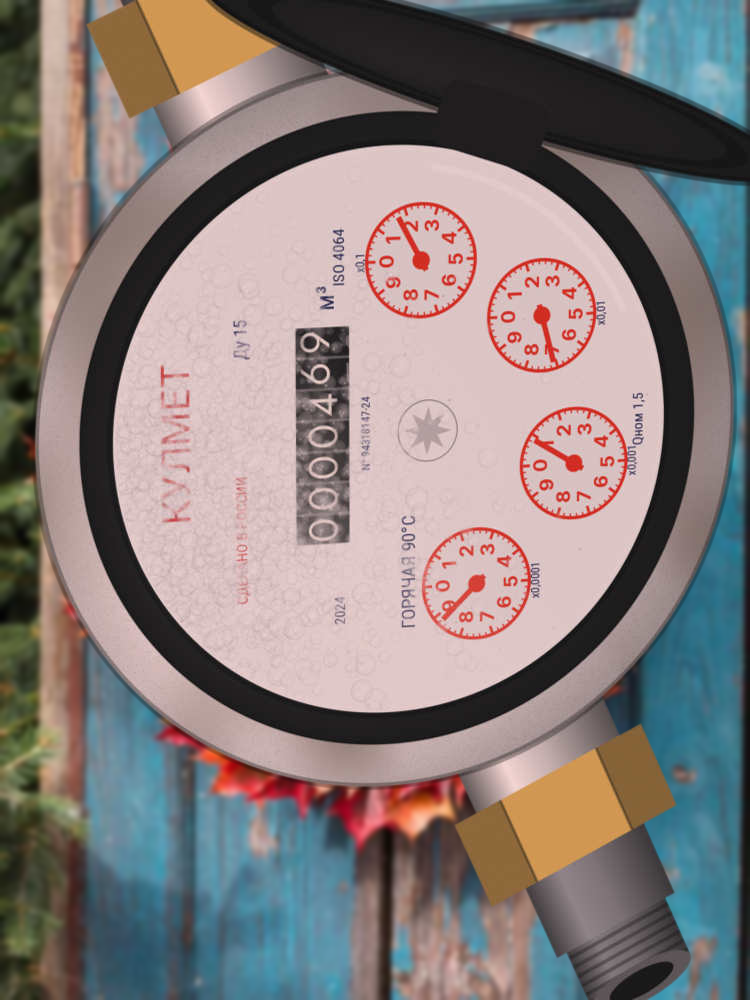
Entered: 469.1708; m³
